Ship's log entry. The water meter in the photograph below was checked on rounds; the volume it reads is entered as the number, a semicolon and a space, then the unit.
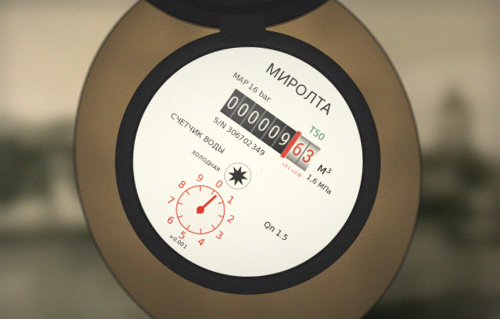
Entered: 9.630; m³
